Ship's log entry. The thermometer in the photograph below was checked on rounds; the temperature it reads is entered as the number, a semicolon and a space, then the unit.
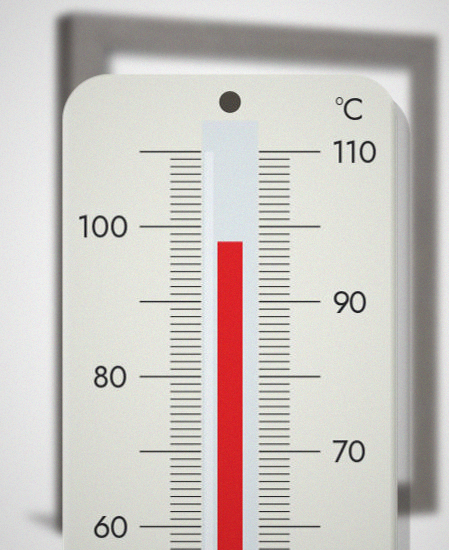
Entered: 98; °C
